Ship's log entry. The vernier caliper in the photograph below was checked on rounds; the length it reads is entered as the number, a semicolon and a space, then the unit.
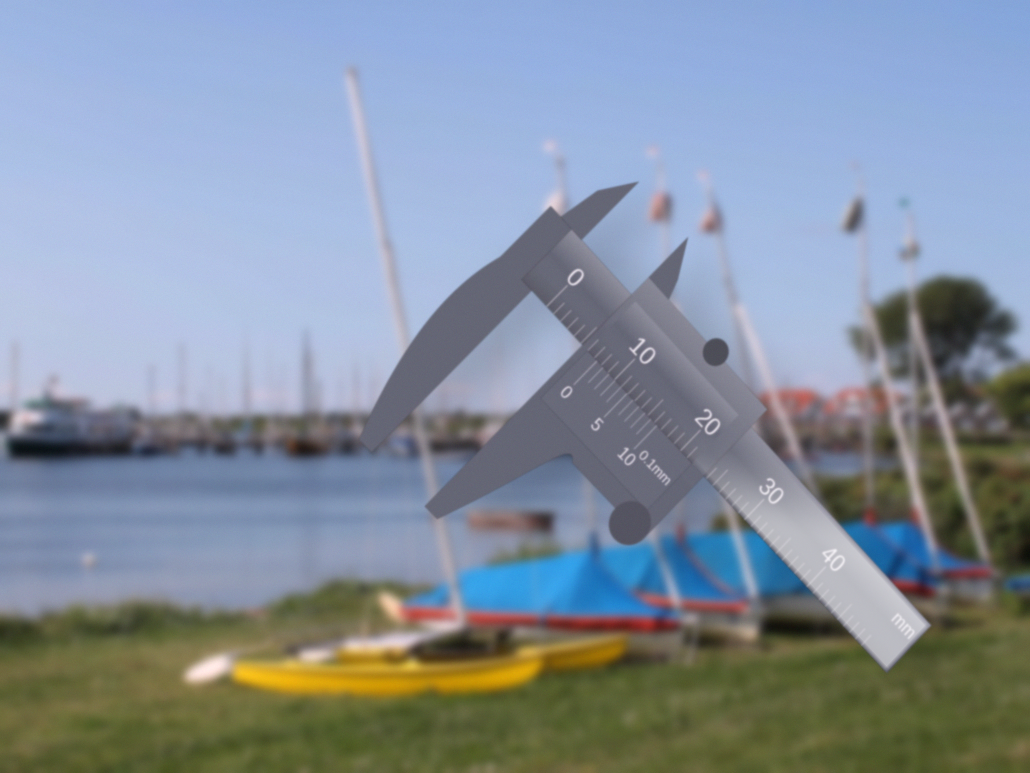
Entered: 7.4; mm
